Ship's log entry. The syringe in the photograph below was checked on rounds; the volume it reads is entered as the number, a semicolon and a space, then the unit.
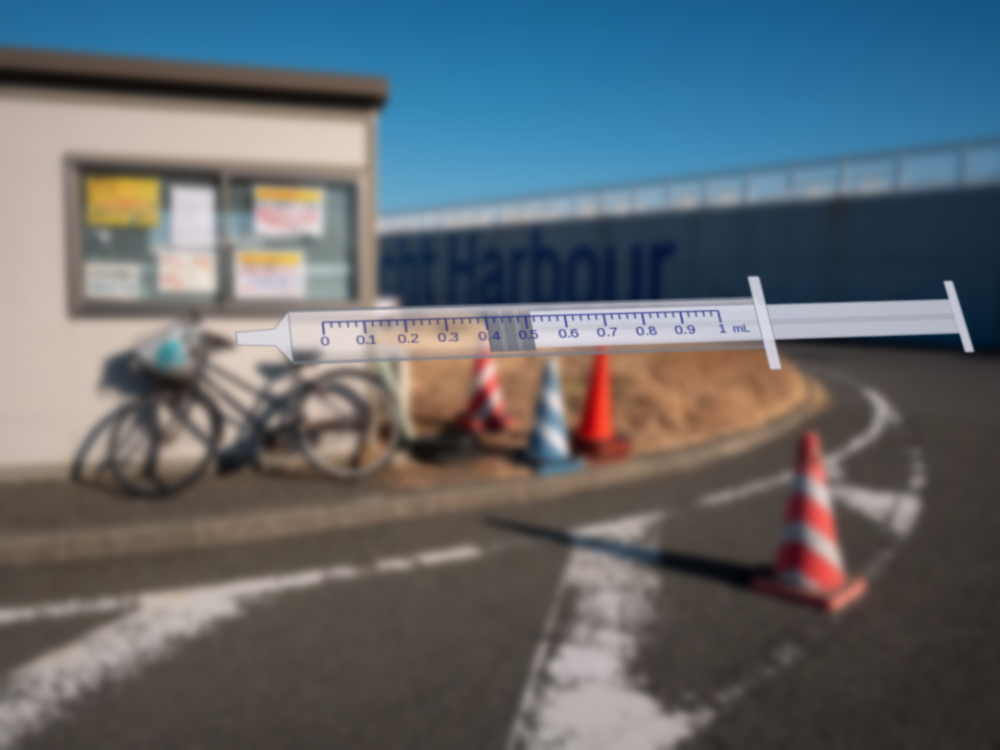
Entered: 0.4; mL
